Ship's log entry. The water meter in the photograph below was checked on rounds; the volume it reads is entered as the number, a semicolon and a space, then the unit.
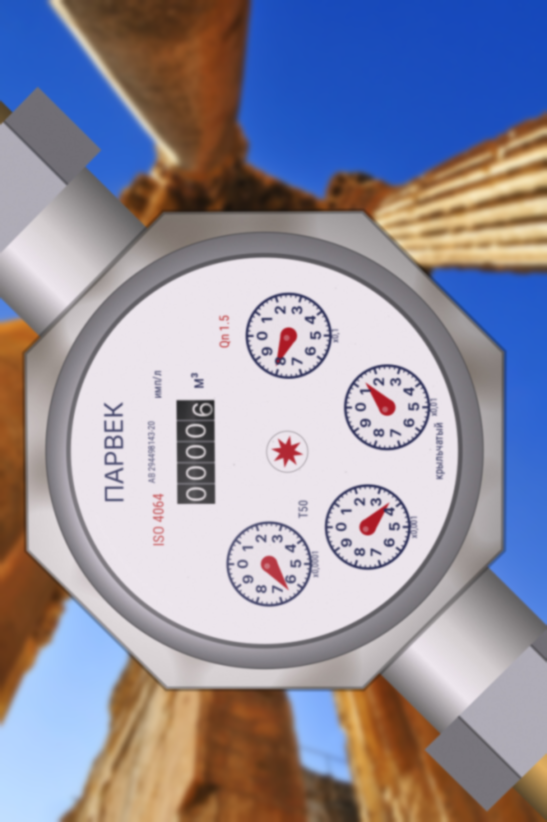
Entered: 5.8136; m³
